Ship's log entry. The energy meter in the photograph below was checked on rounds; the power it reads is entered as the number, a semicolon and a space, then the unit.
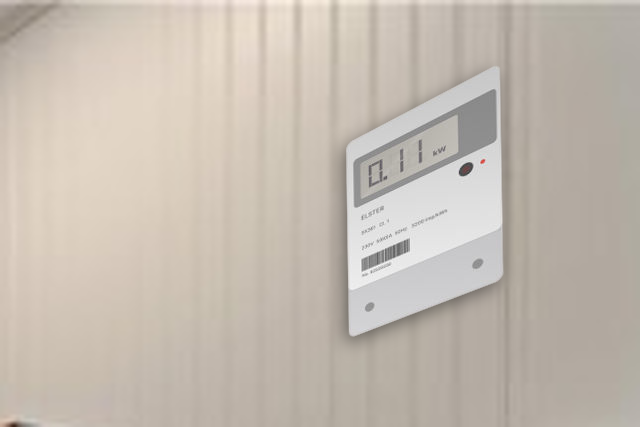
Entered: 0.11; kW
